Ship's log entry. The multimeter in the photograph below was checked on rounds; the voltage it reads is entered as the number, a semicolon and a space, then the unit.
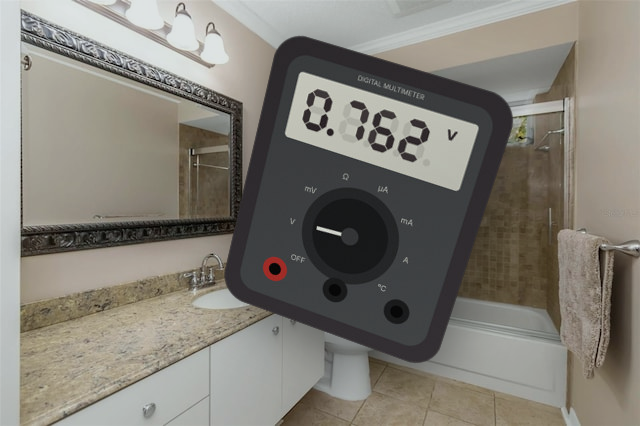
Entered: 0.762; V
